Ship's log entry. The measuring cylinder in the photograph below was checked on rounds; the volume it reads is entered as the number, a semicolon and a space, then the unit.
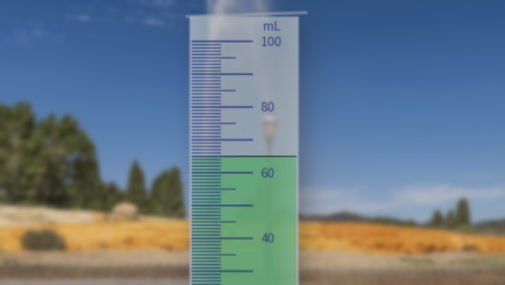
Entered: 65; mL
